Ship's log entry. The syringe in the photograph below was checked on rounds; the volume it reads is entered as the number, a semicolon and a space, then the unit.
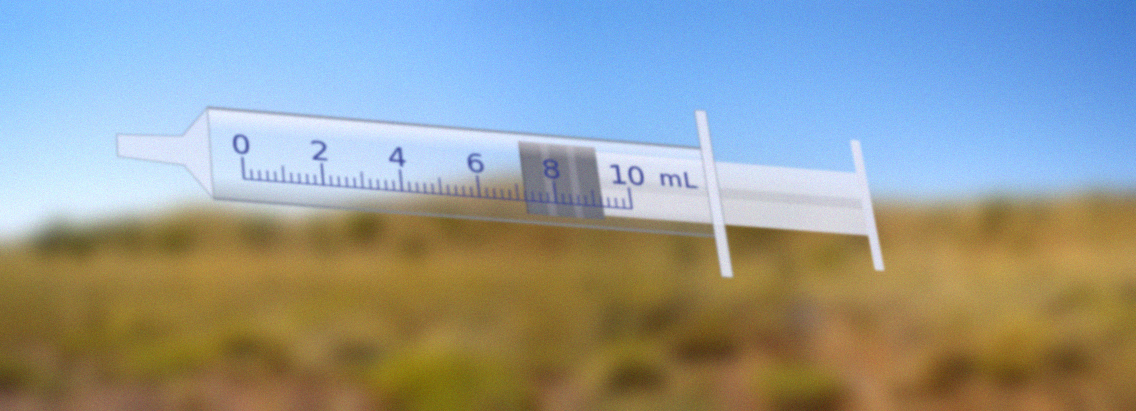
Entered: 7.2; mL
